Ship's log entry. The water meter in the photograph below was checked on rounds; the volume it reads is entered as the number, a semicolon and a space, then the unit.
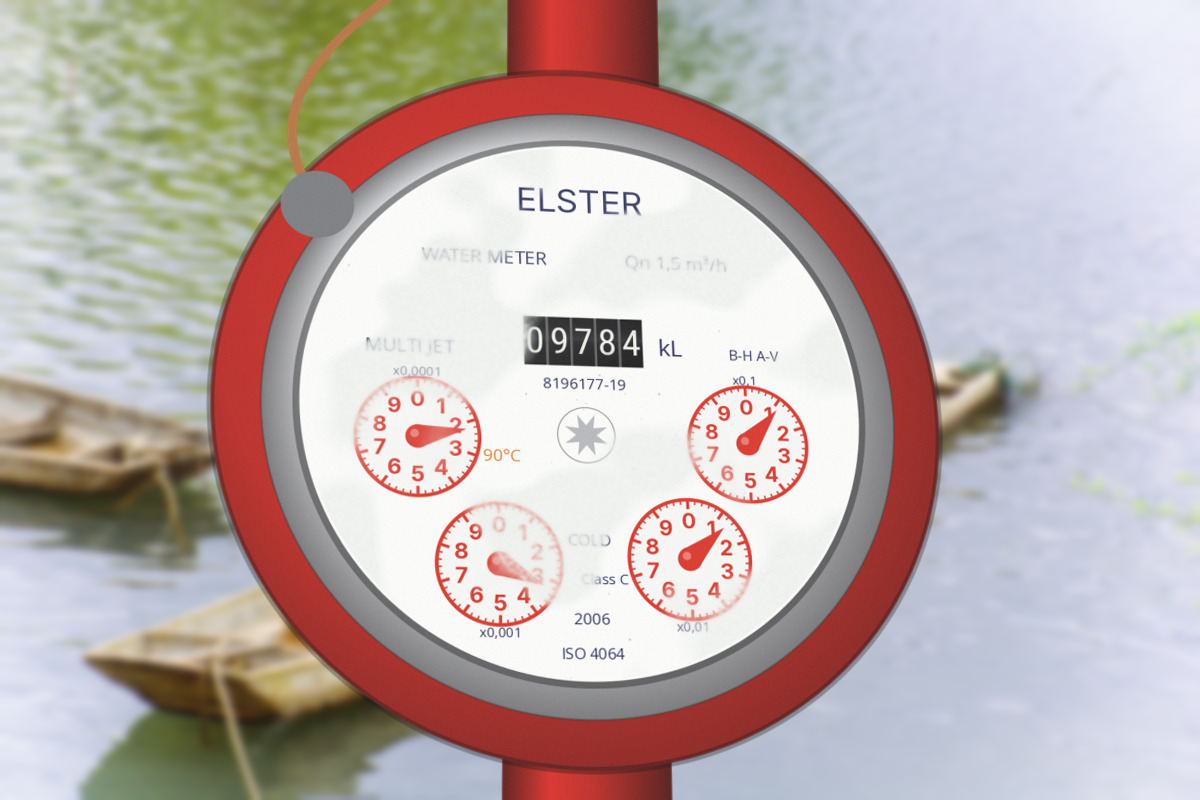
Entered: 9784.1132; kL
